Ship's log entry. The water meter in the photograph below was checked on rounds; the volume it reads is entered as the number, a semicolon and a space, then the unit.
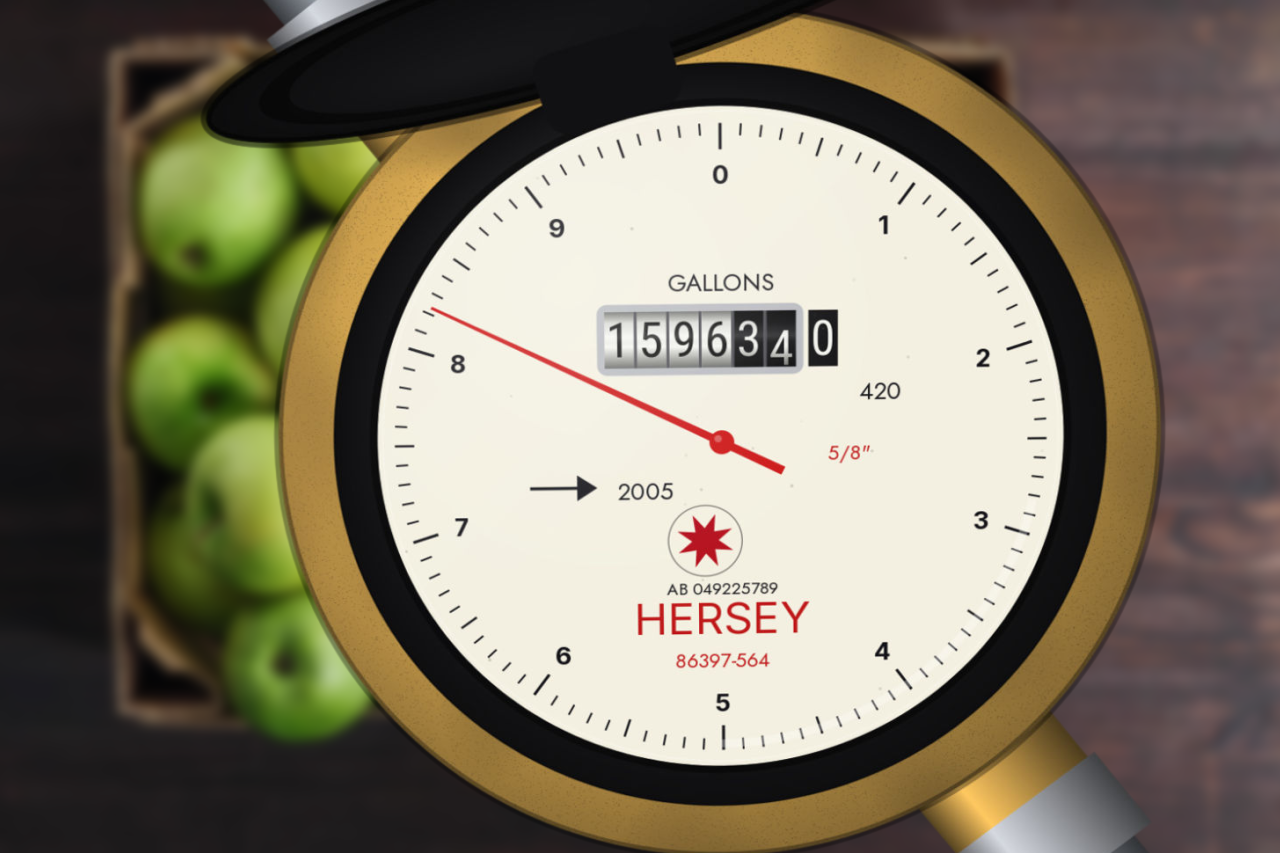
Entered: 1596338.2; gal
